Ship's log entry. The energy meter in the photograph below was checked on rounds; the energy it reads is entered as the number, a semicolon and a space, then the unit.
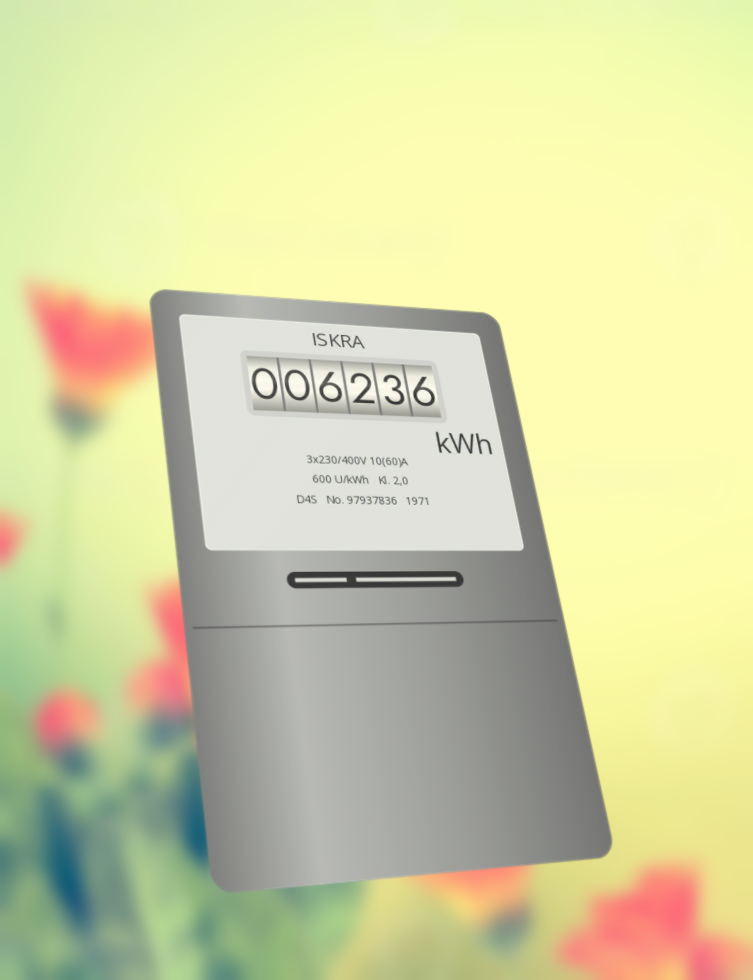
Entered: 6236; kWh
